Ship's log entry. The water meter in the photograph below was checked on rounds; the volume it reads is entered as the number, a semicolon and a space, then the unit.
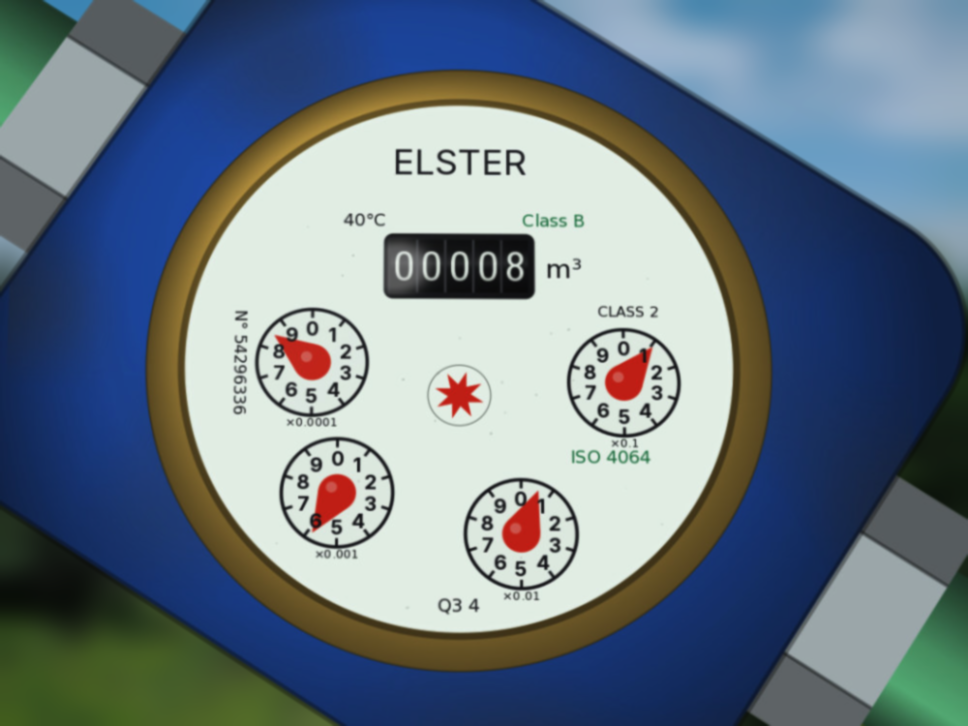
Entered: 8.1058; m³
